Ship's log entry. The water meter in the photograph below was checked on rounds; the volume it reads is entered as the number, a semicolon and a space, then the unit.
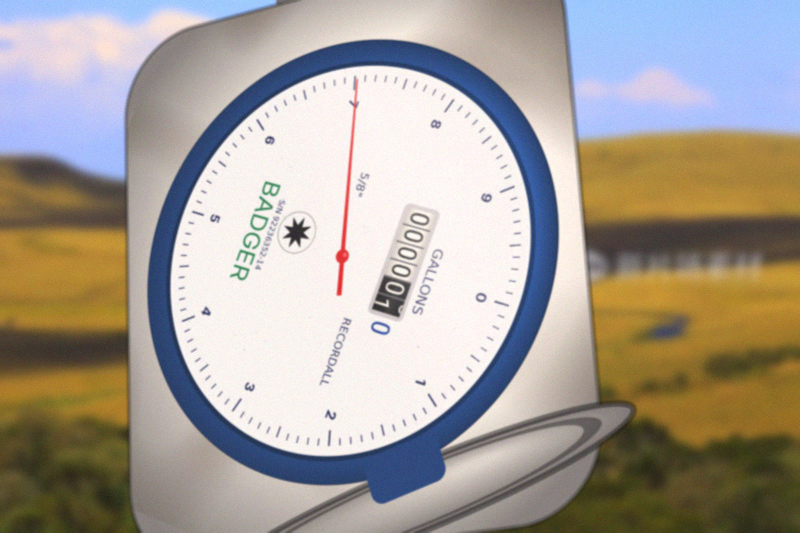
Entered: 7.0; gal
